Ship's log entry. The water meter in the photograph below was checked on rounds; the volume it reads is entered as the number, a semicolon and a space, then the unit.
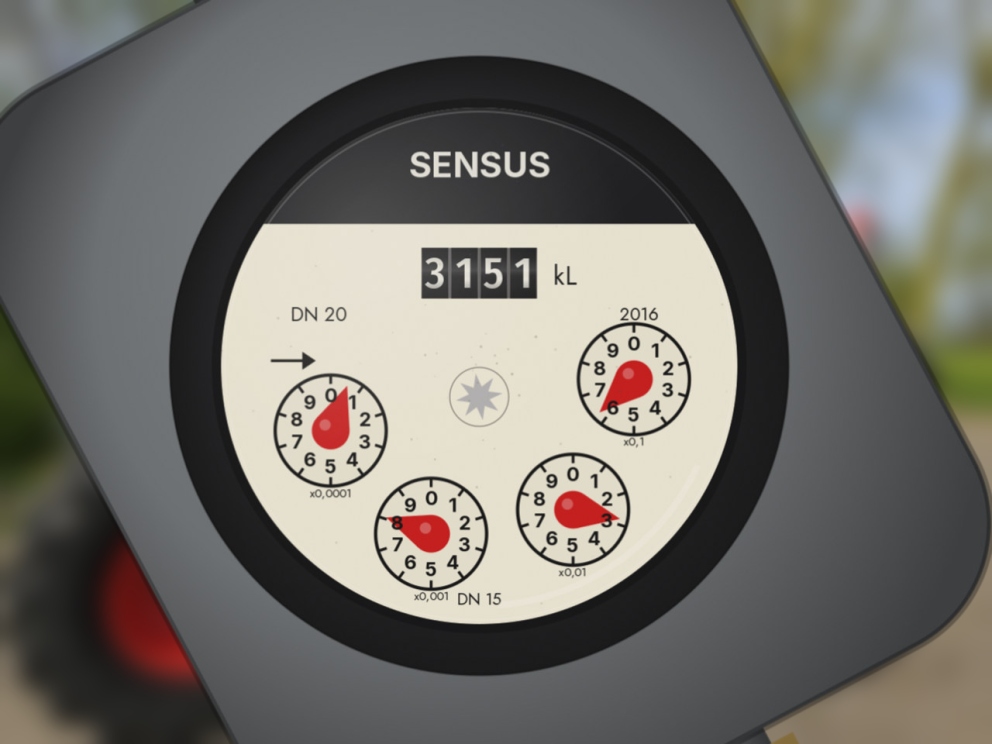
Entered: 3151.6280; kL
